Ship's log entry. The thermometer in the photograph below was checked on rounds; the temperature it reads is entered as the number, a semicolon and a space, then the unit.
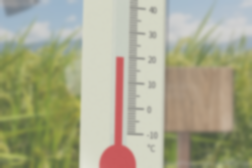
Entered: 20; °C
